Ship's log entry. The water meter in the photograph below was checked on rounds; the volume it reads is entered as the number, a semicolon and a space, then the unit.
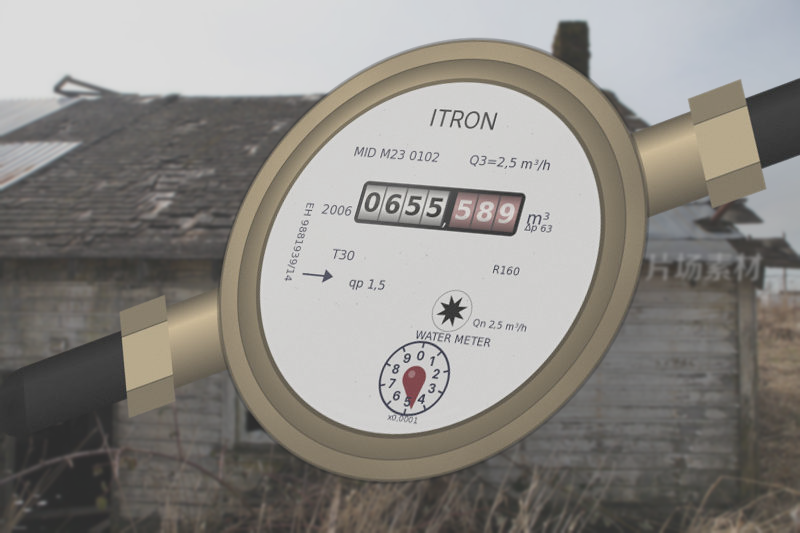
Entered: 655.5894; m³
